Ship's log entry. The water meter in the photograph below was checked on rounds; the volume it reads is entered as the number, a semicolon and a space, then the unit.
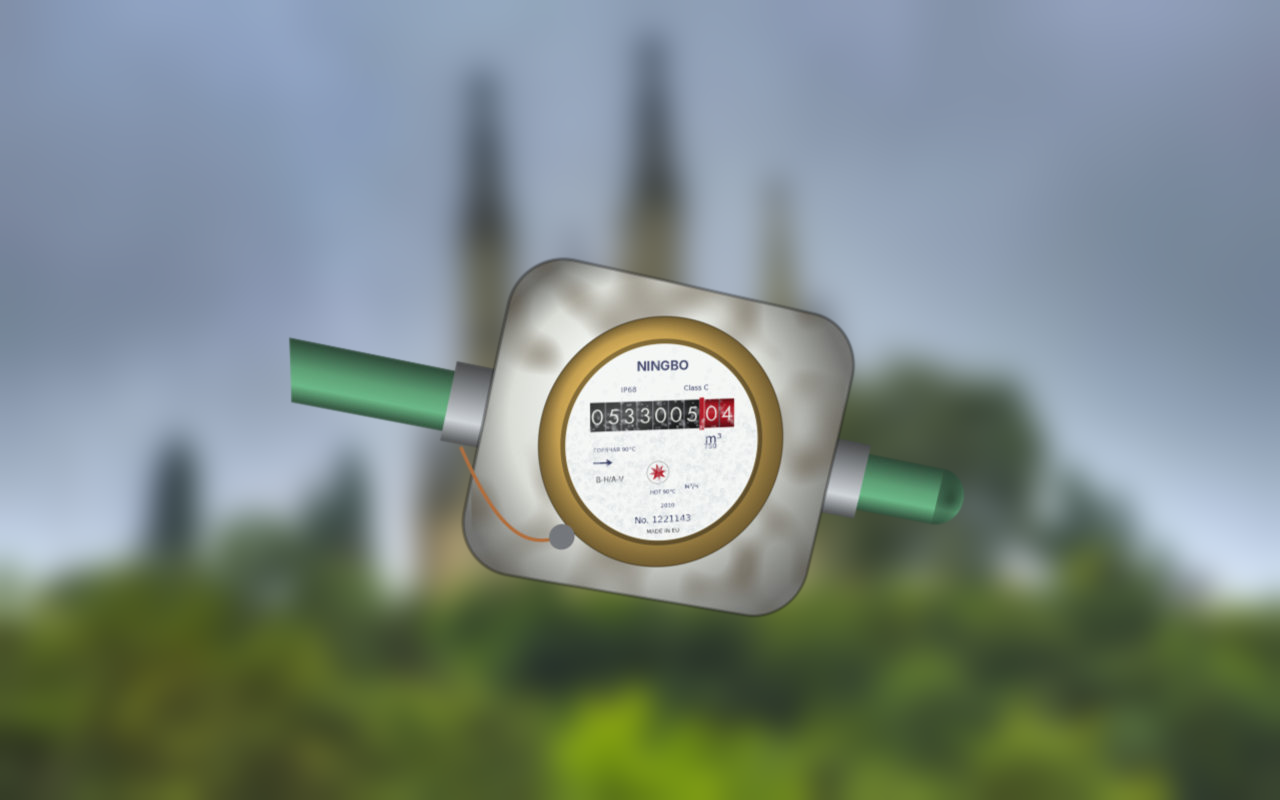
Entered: 533005.04; m³
